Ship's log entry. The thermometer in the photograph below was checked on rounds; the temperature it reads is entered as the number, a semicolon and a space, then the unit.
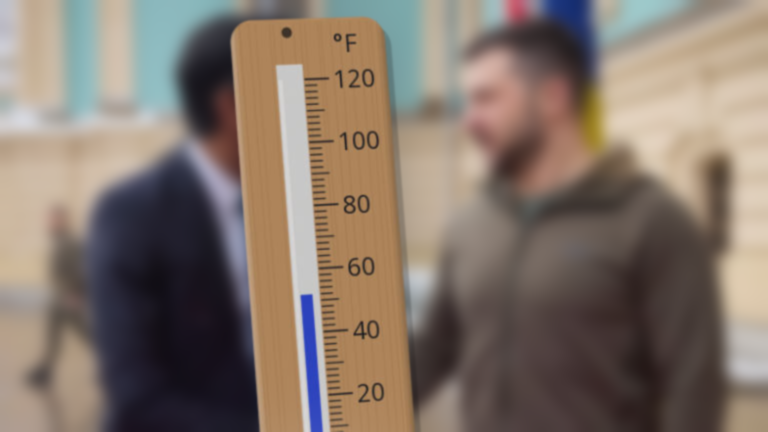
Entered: 52; °F
